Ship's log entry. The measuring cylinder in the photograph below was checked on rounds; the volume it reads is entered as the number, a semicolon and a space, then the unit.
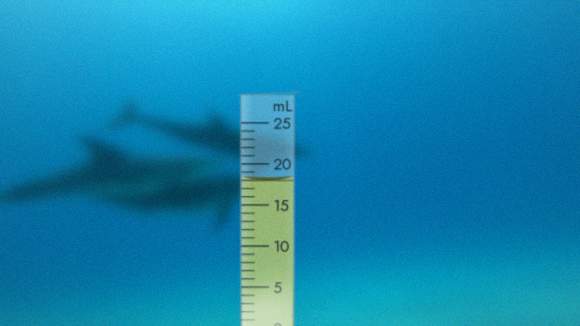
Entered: 18; mL
